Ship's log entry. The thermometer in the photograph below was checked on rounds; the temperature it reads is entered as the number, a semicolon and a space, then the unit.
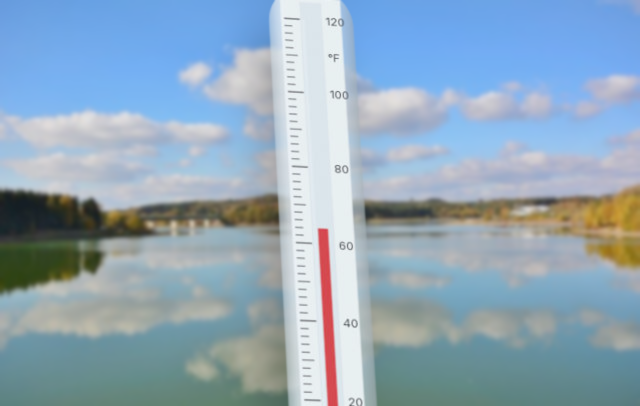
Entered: 64; °F
